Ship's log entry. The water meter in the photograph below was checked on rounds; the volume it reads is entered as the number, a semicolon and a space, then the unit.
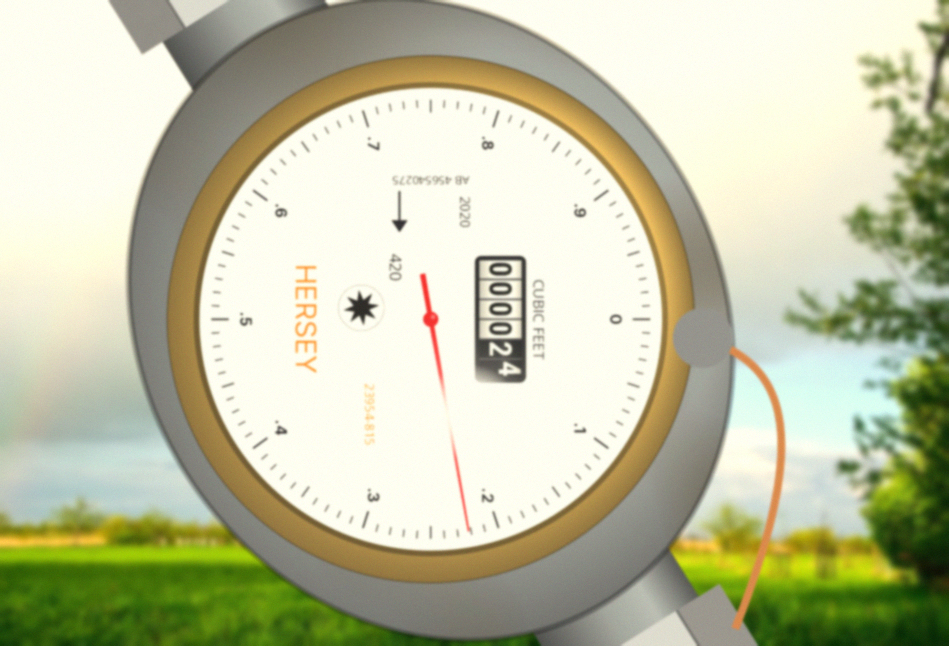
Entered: 24.22; ft³
